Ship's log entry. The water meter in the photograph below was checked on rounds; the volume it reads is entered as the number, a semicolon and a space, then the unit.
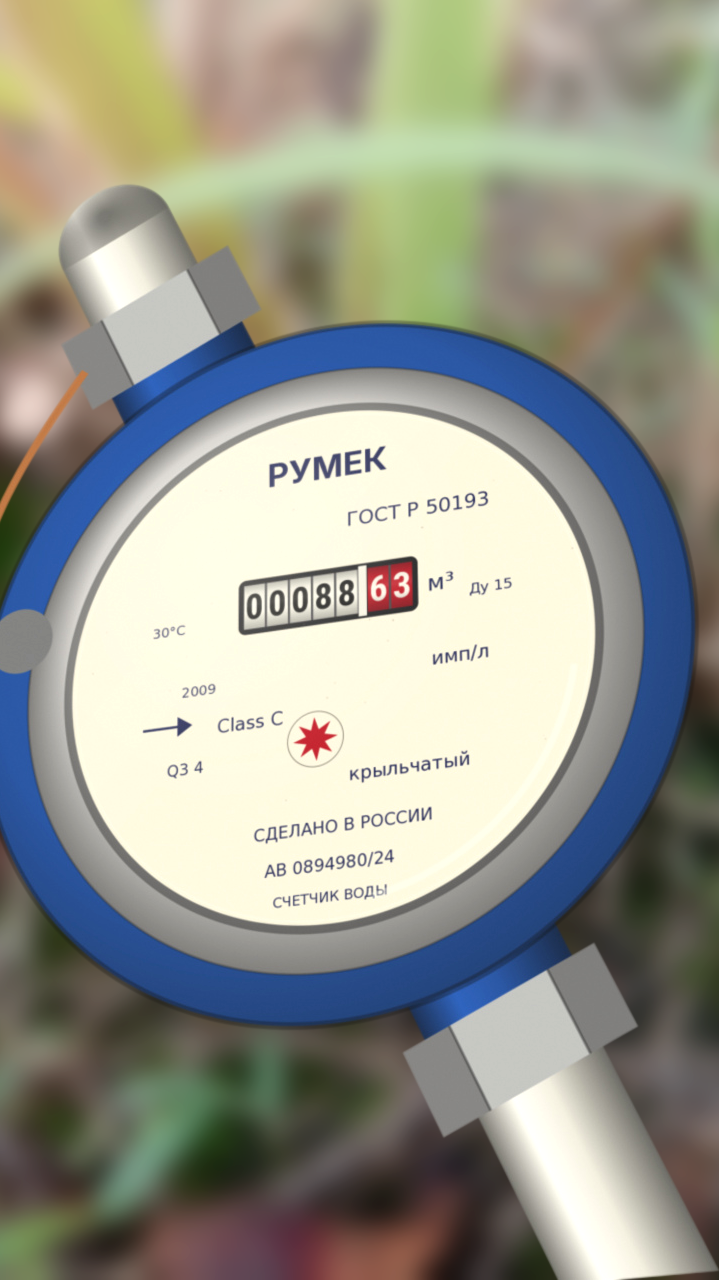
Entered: 88.63; m³
